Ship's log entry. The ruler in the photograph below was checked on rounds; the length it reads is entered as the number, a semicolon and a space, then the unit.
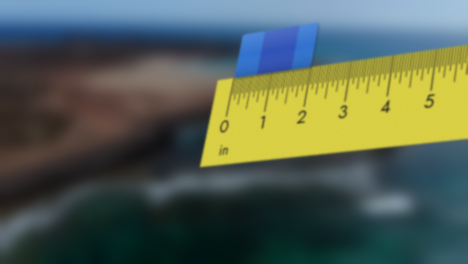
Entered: 2; in
